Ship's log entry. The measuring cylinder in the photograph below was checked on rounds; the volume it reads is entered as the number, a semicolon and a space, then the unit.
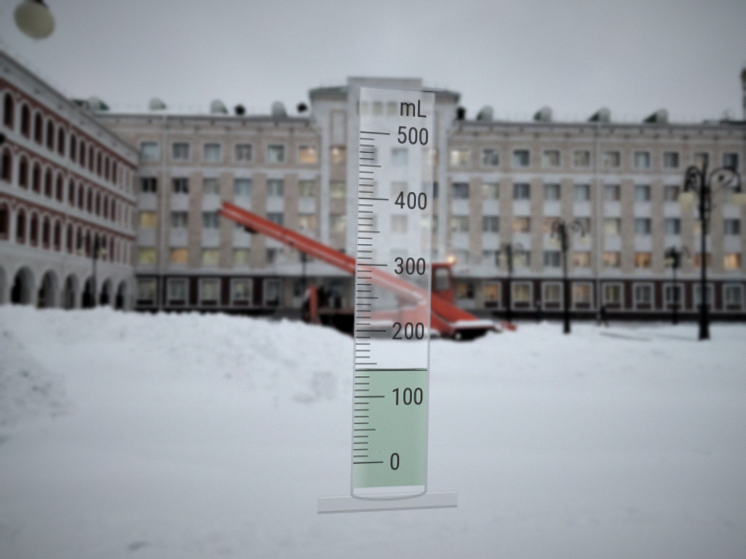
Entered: 140; mL
